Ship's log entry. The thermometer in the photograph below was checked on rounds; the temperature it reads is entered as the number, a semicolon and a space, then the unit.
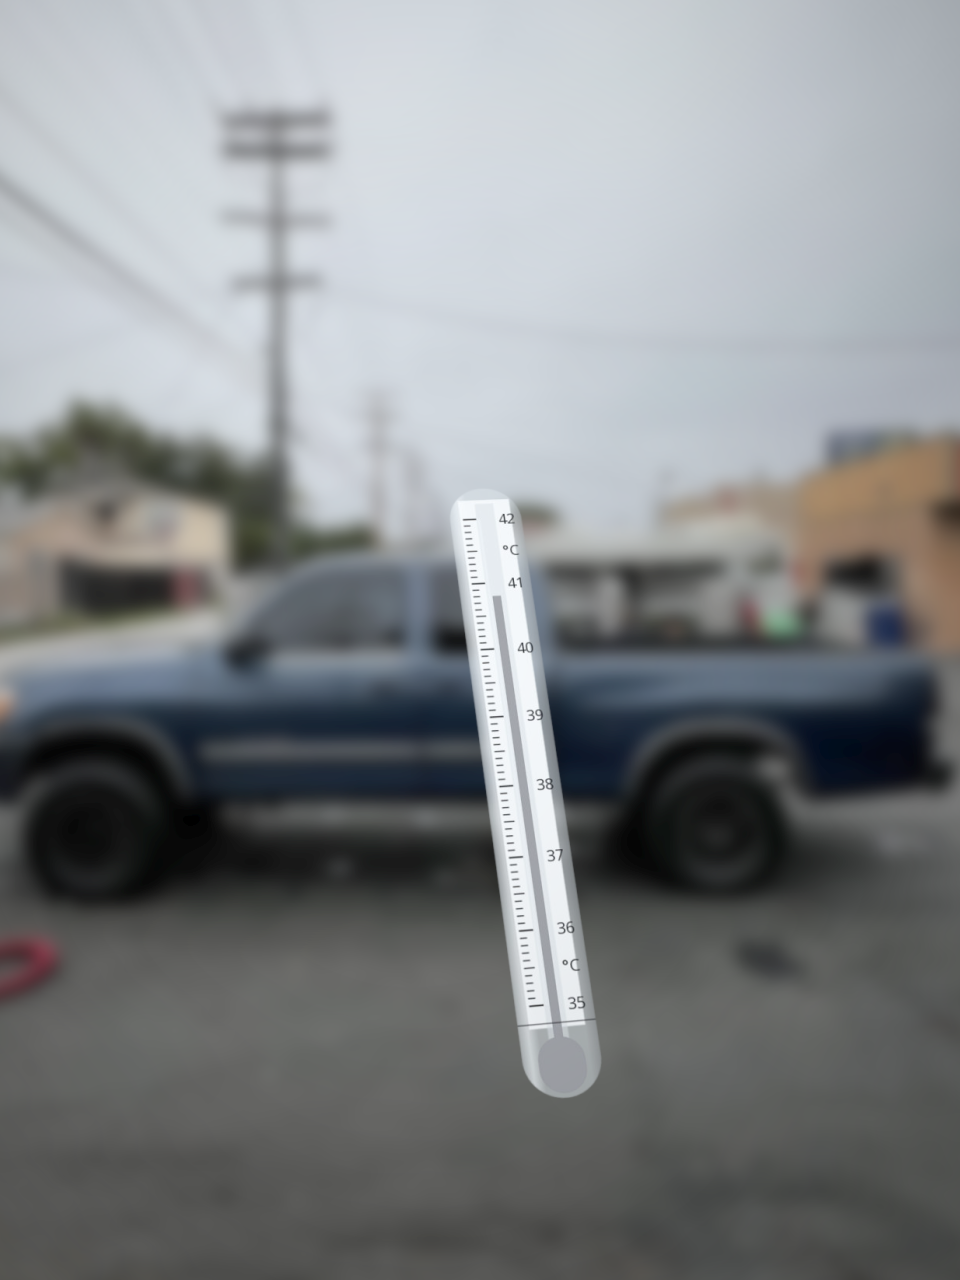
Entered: 40.8; °C
